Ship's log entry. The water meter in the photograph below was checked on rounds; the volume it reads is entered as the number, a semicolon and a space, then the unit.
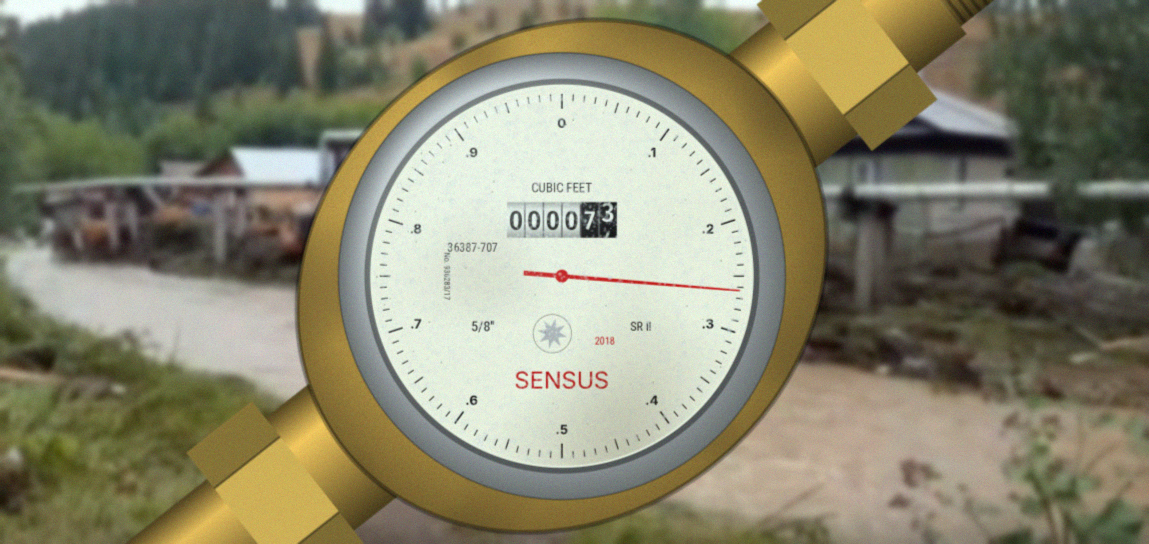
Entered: 73.26; ft³
